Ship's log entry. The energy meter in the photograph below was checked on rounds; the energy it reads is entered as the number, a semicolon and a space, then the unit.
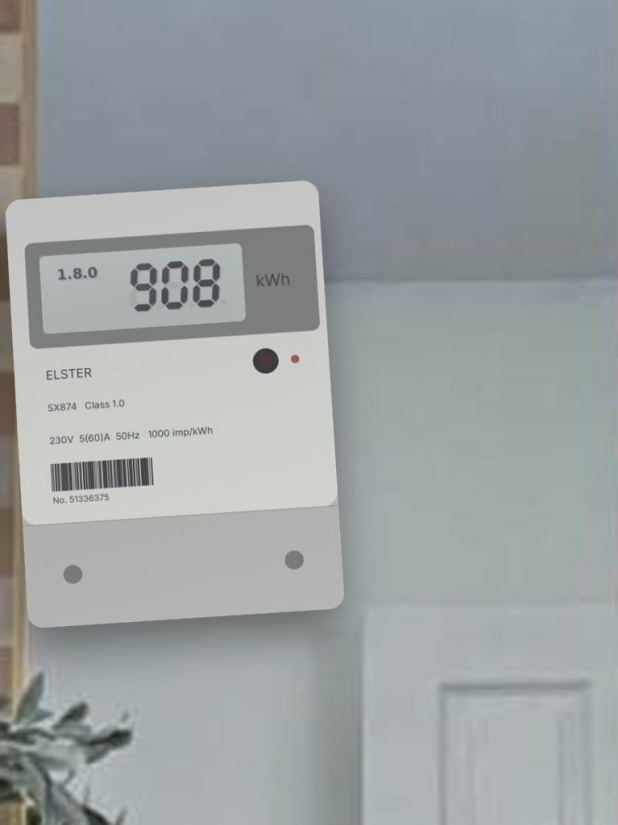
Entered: 908; kWh
